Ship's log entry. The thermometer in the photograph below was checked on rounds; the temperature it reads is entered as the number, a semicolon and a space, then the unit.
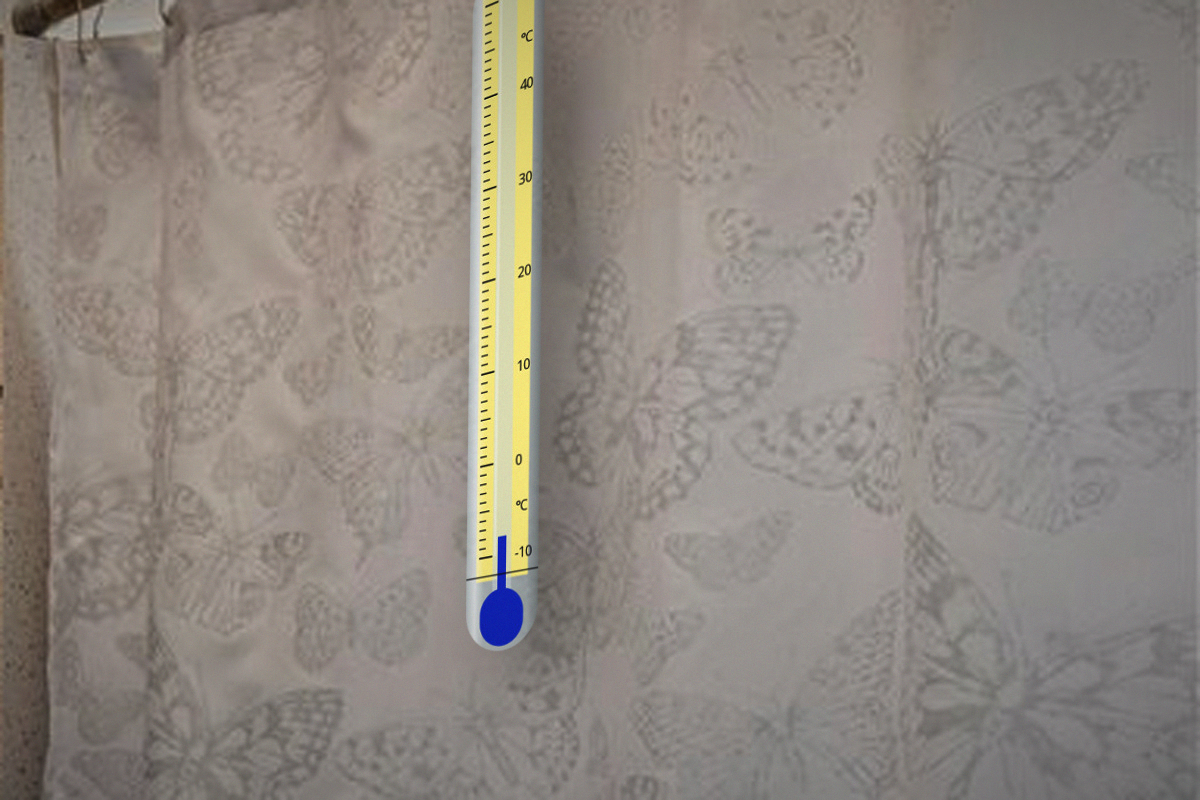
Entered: -8; °C
